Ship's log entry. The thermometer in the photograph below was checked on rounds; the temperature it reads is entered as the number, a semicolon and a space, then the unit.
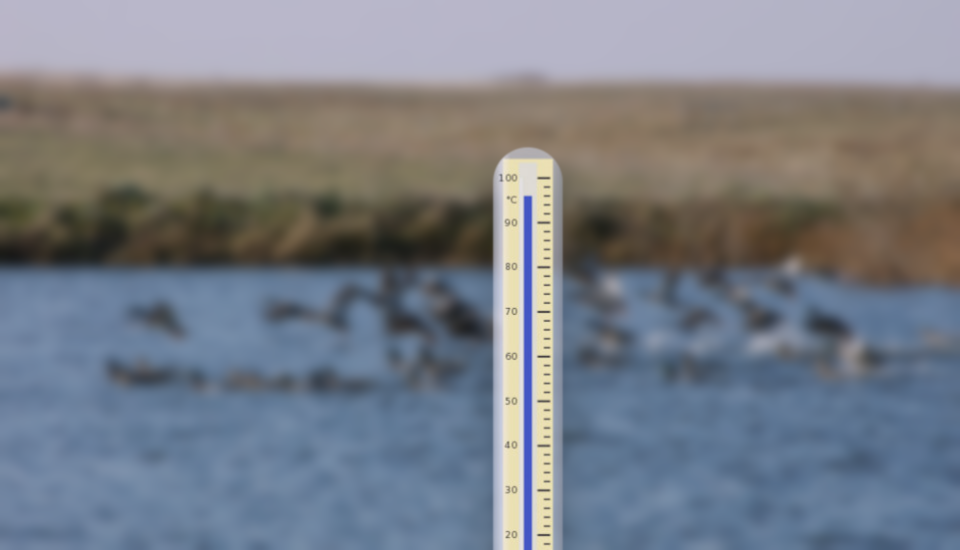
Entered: 96; °C
